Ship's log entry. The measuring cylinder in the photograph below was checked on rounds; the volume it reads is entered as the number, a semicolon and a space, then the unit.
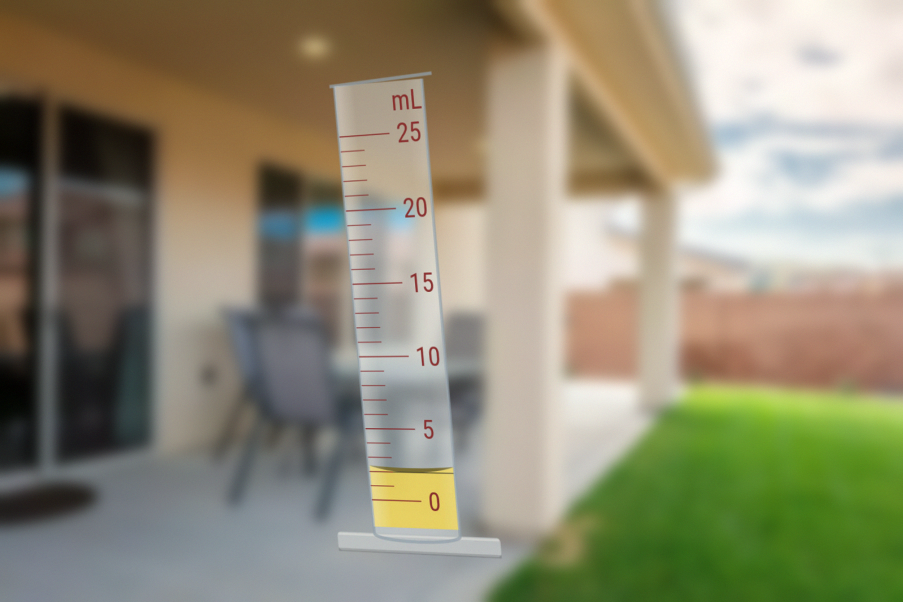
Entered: 2; mL
